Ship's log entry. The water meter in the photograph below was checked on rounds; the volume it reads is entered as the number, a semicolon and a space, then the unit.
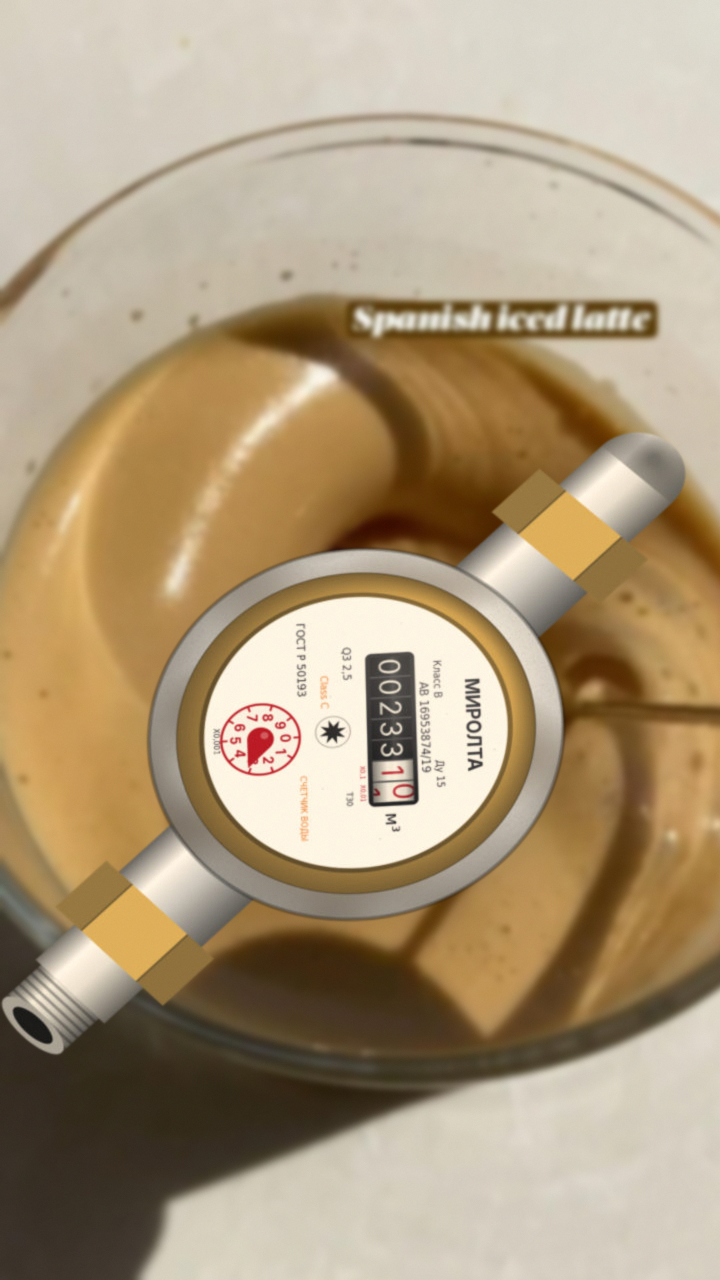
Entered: 233.103; m³
